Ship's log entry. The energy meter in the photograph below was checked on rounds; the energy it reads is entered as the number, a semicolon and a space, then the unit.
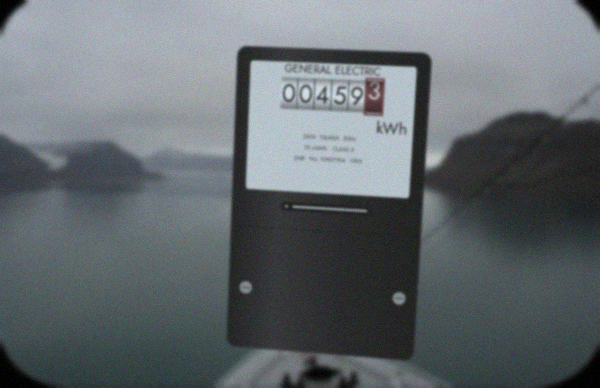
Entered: 459.3; kWh
